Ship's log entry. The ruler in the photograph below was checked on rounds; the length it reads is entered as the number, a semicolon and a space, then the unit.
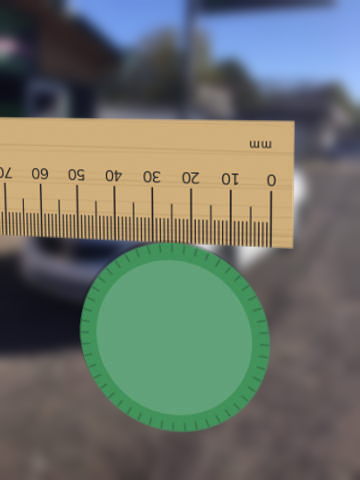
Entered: 50; mm
